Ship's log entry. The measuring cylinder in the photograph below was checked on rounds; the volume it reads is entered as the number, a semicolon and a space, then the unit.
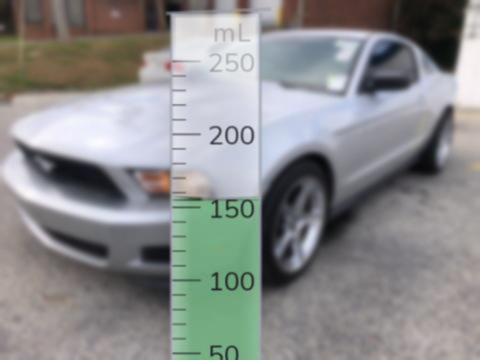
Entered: 155; mL
